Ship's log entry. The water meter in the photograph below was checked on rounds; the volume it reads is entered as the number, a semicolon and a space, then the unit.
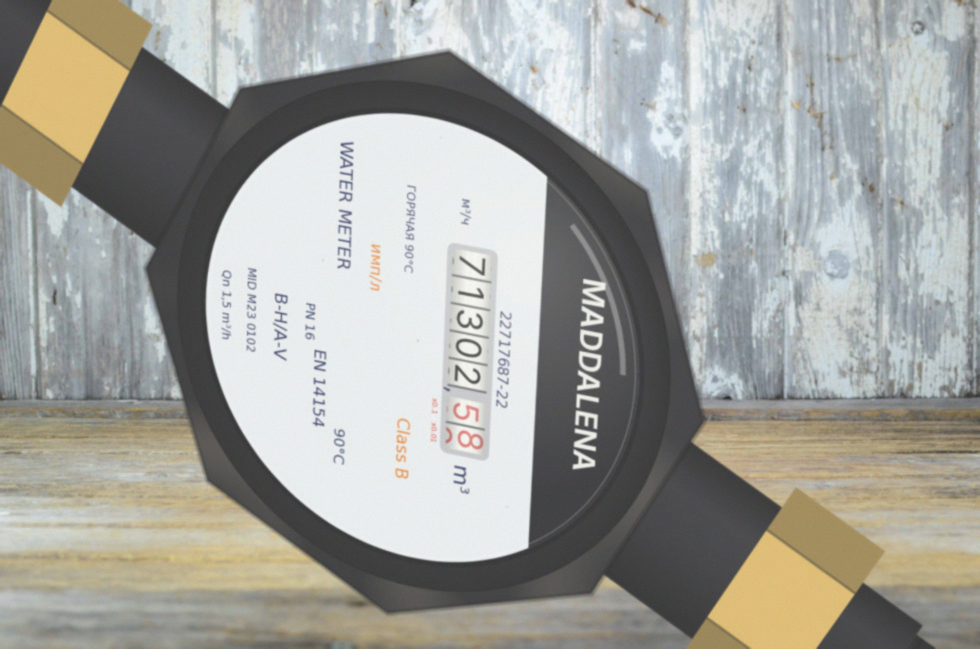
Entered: 71302.58; m³
